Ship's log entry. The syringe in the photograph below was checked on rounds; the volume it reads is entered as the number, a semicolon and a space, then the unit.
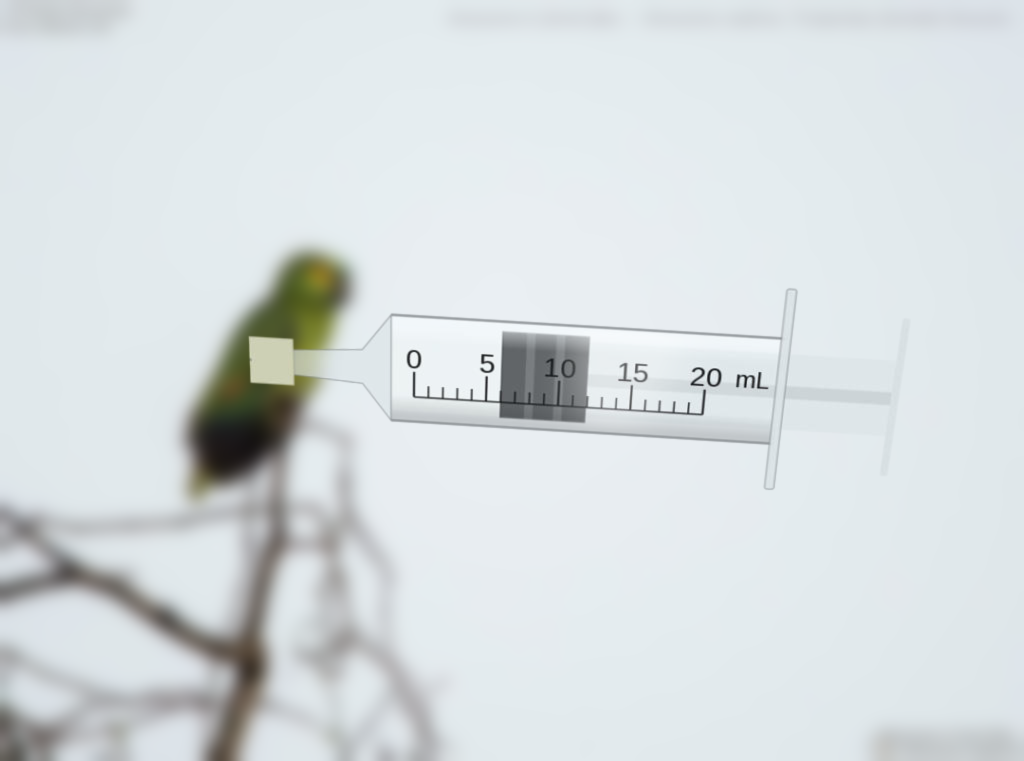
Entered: 6; mL
